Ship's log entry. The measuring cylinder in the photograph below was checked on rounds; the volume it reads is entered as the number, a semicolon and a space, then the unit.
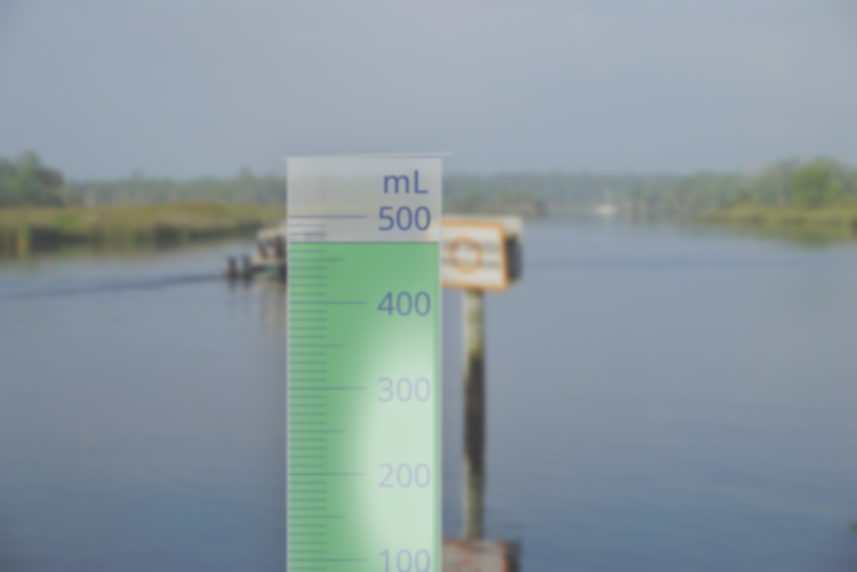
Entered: 470; mL
